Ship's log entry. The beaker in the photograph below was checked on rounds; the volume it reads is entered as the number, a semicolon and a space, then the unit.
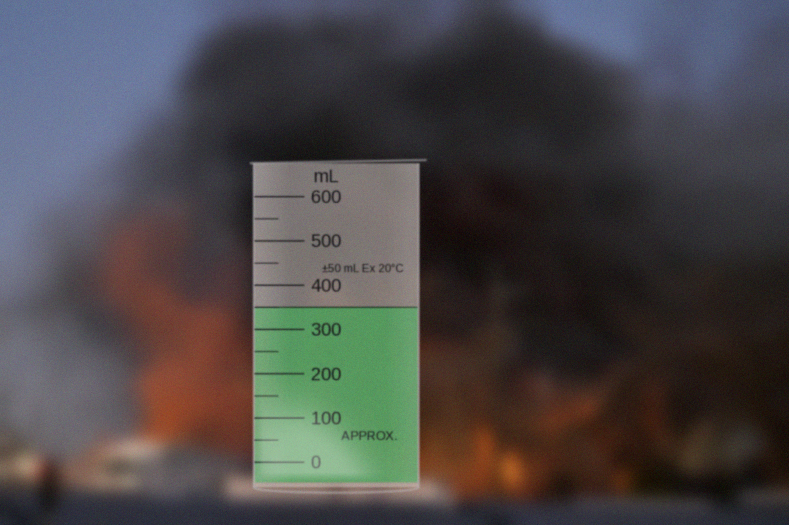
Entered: 350; mL
